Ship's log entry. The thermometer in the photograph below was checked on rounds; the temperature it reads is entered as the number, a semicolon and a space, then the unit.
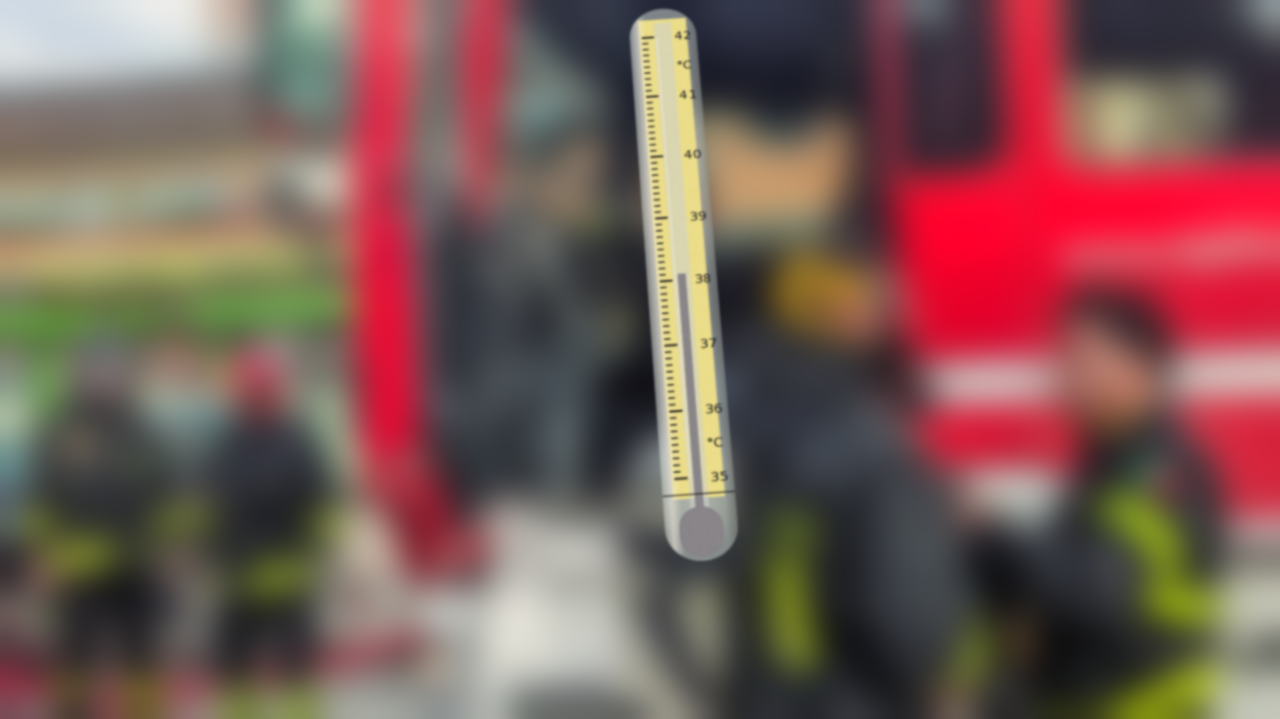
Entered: 38.1; °C
